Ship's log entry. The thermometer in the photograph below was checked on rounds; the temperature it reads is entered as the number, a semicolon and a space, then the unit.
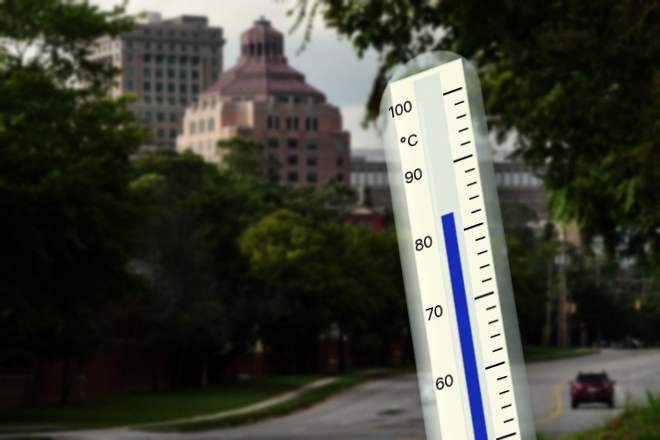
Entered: 83; °C
